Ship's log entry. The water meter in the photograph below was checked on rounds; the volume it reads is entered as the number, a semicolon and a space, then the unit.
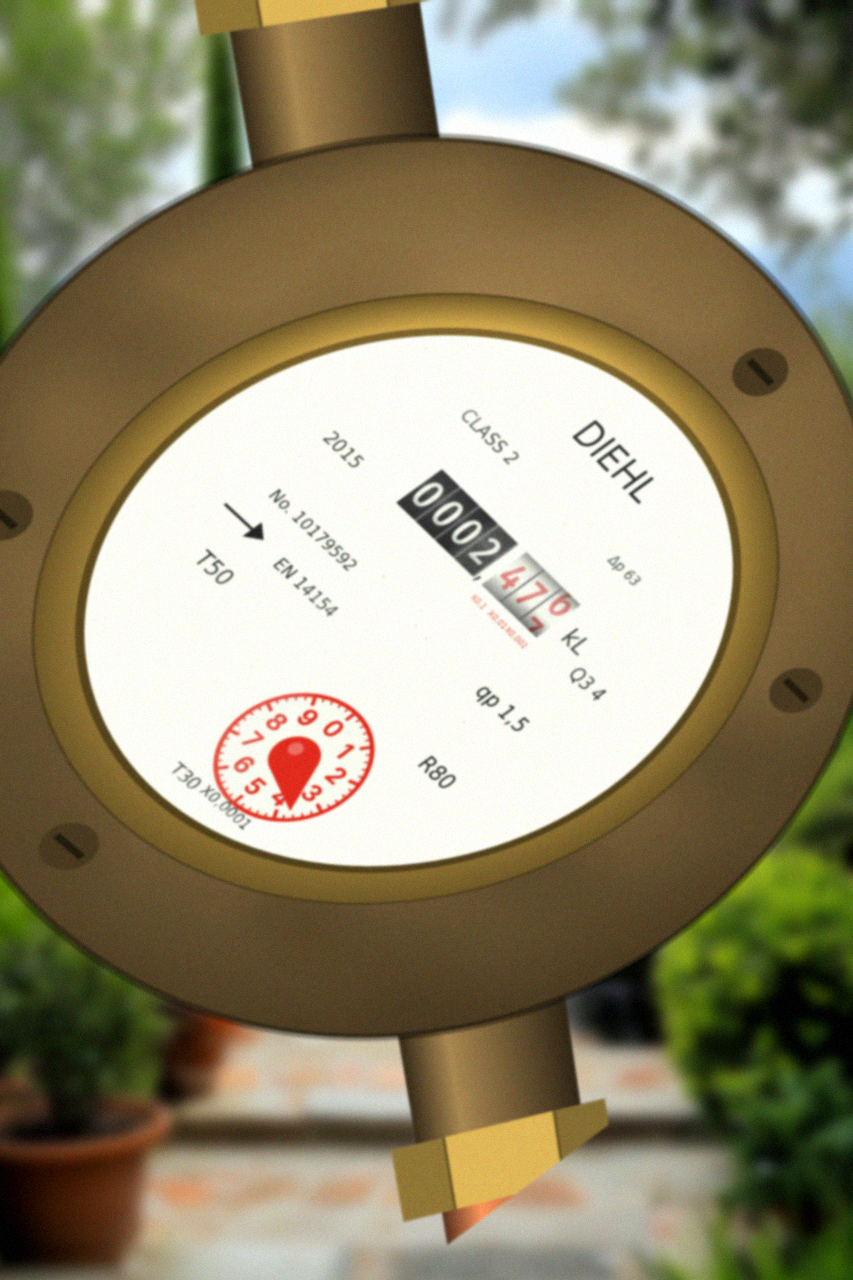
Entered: 2.4763; kL
